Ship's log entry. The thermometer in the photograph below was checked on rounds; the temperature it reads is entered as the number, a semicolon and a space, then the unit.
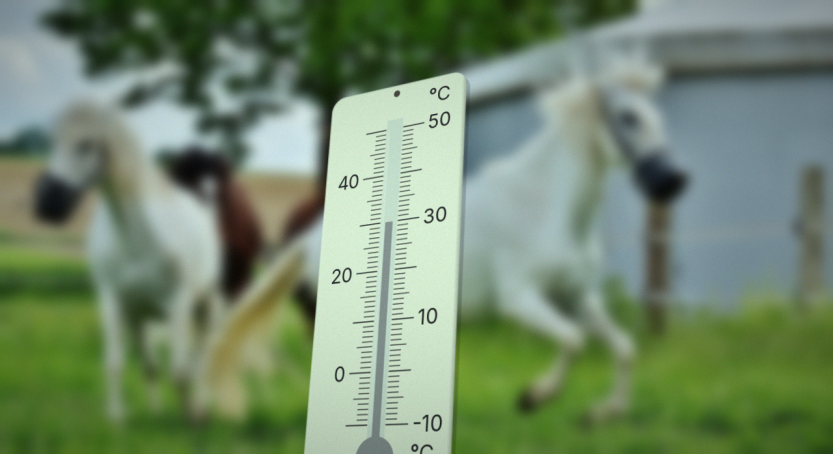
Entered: 30; °C
